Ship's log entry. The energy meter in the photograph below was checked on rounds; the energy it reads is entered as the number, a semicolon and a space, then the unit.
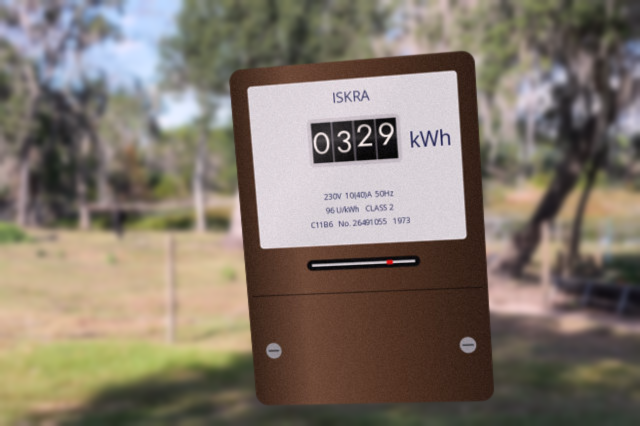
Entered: 329; kWh
